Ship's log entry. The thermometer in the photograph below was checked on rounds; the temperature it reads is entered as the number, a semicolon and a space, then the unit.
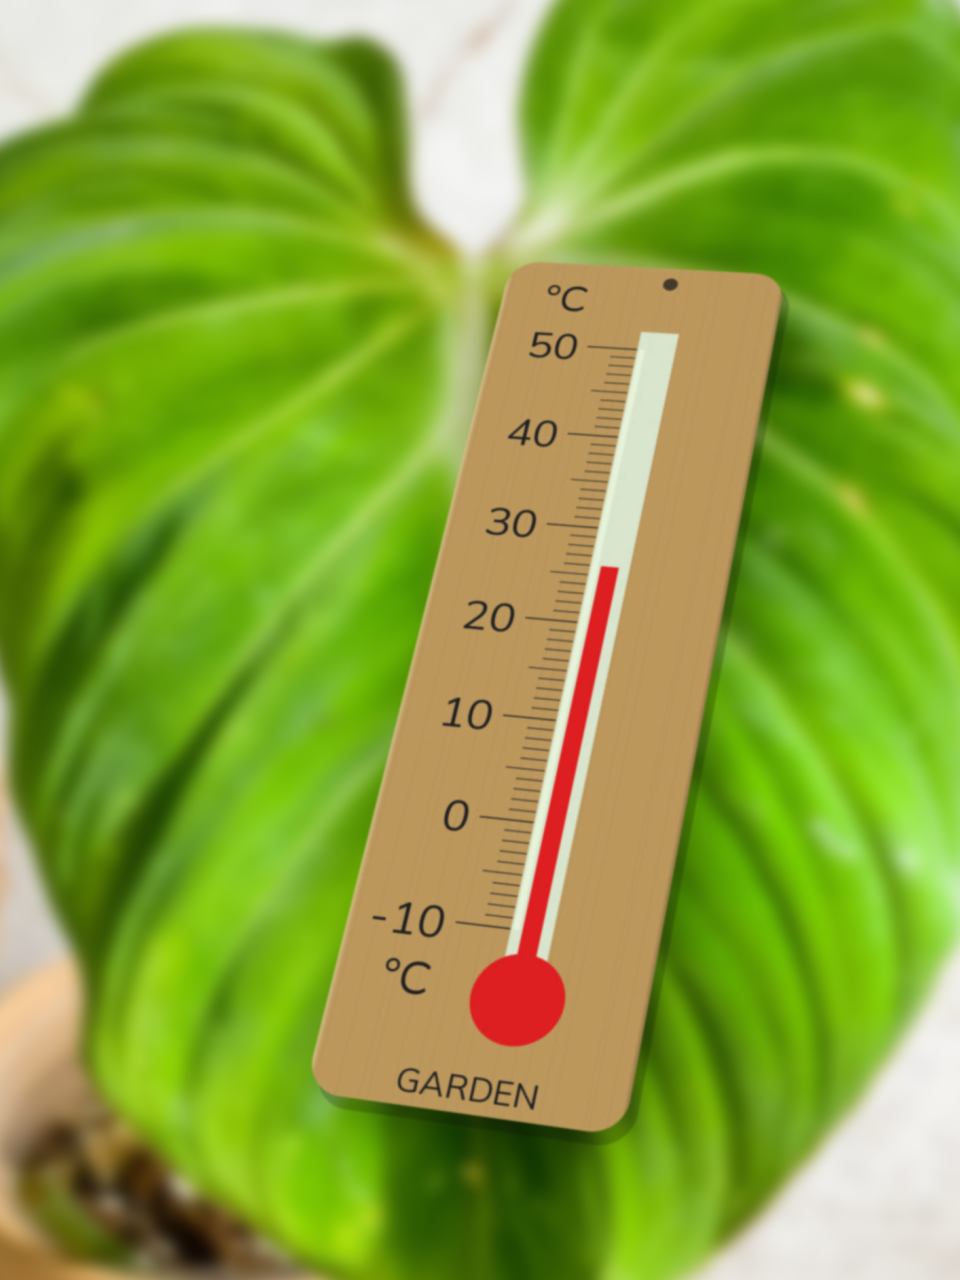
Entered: 26; °C
